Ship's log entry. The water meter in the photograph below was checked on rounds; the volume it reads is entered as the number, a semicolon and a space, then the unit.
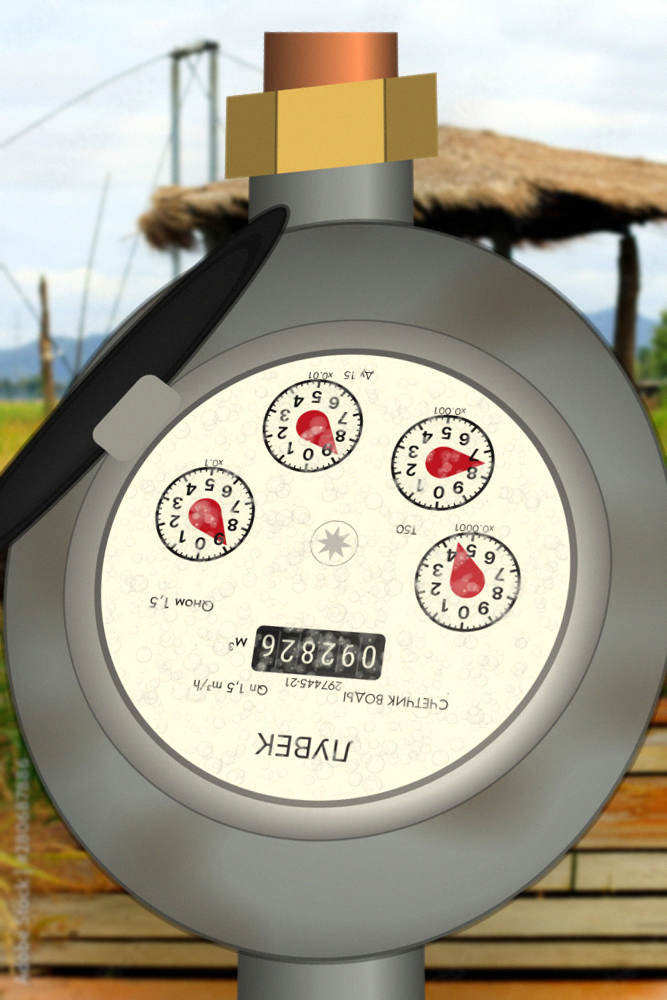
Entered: 92825.8874; m³
